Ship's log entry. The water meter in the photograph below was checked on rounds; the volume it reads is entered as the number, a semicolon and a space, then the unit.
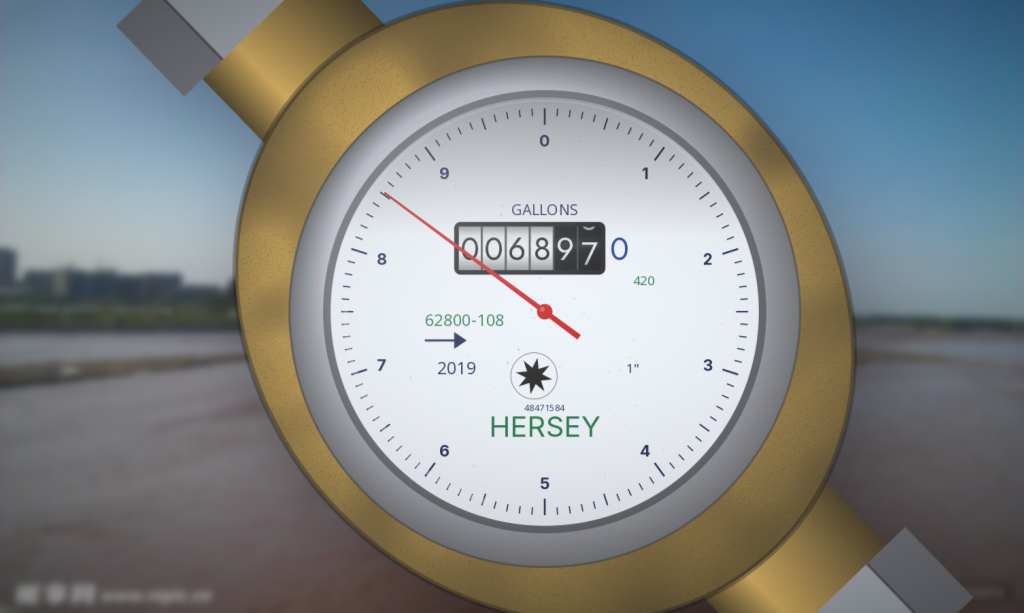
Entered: 68968.5; gal
